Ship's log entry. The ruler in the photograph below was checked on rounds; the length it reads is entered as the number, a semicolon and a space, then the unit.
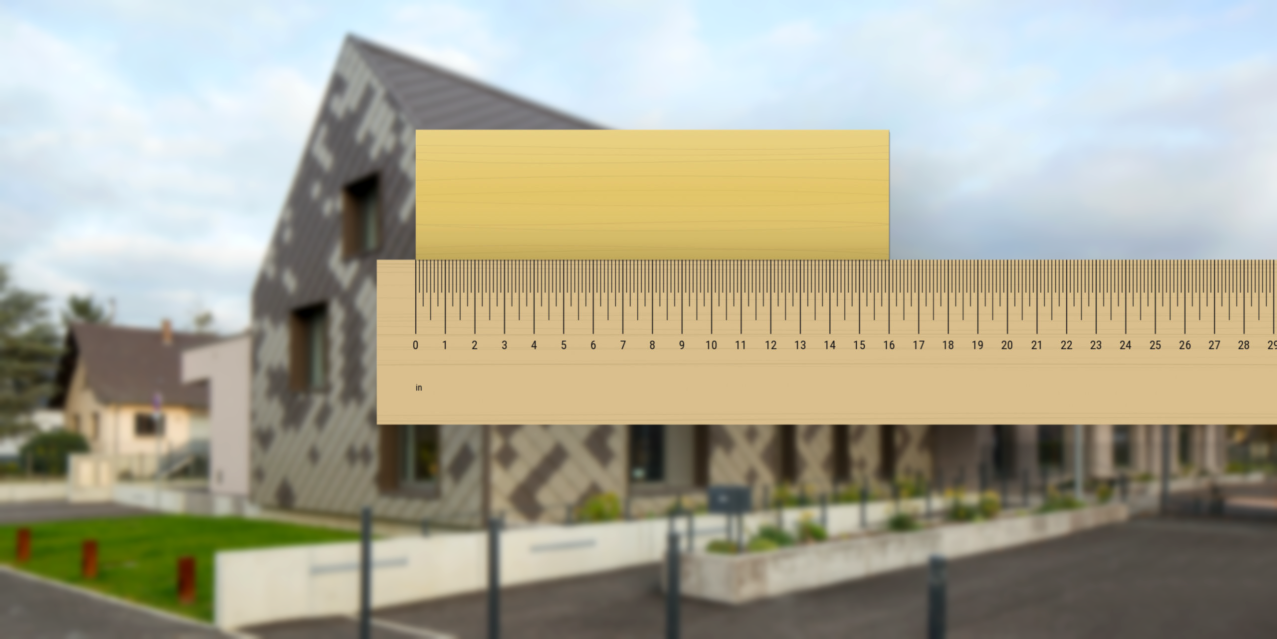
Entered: 16; in
